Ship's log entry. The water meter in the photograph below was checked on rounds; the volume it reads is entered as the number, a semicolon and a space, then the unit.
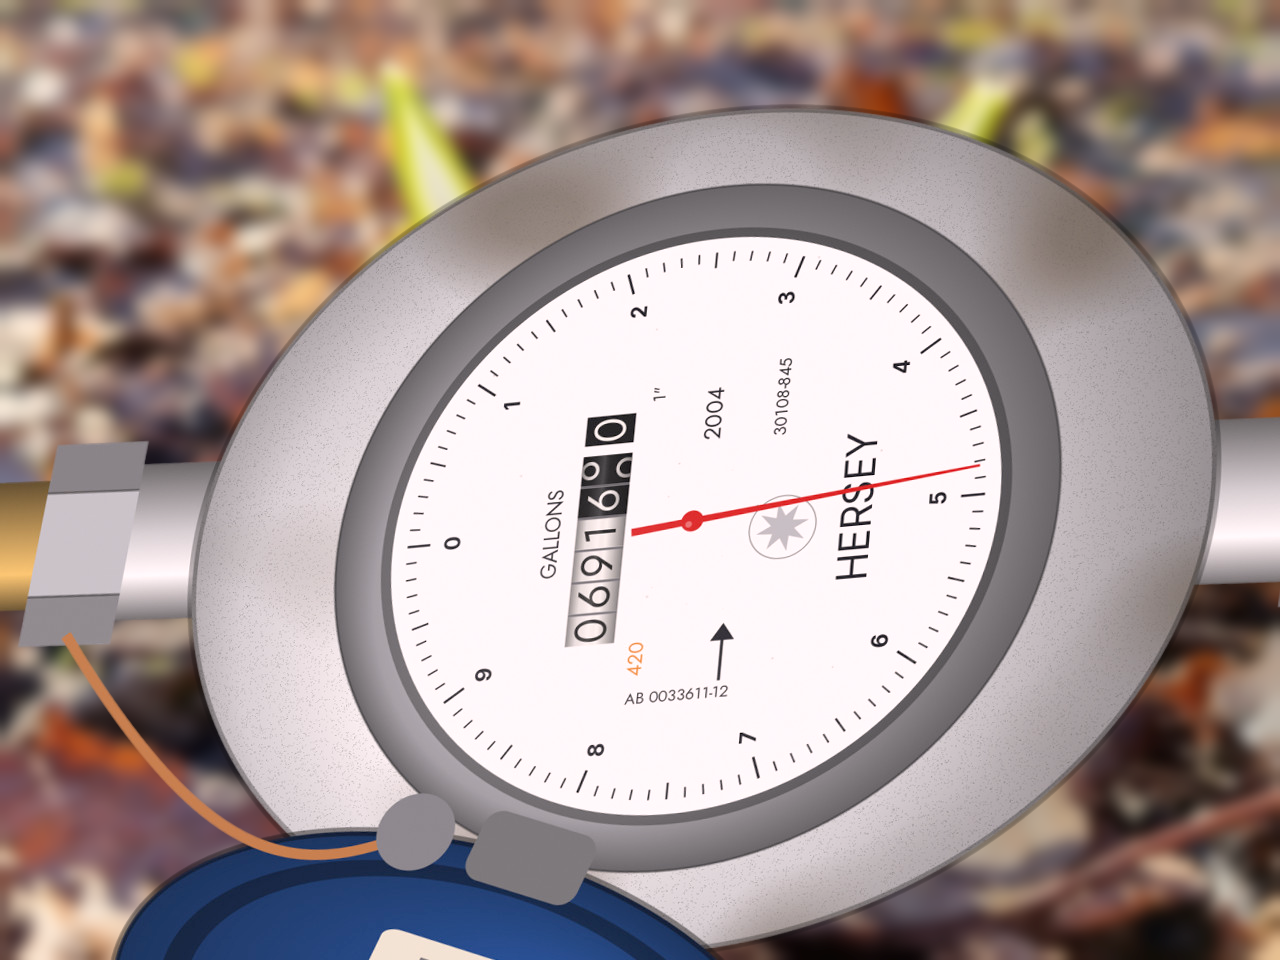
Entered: 691684.8; gal
